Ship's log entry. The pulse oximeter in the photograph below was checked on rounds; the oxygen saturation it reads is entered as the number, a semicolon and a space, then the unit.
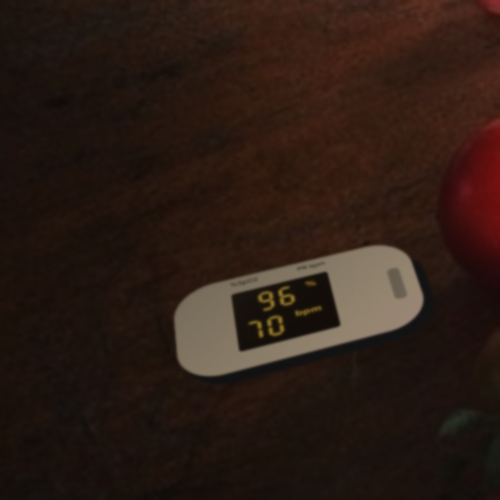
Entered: 96; %
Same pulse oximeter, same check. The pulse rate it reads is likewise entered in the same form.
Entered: 70; bpm
